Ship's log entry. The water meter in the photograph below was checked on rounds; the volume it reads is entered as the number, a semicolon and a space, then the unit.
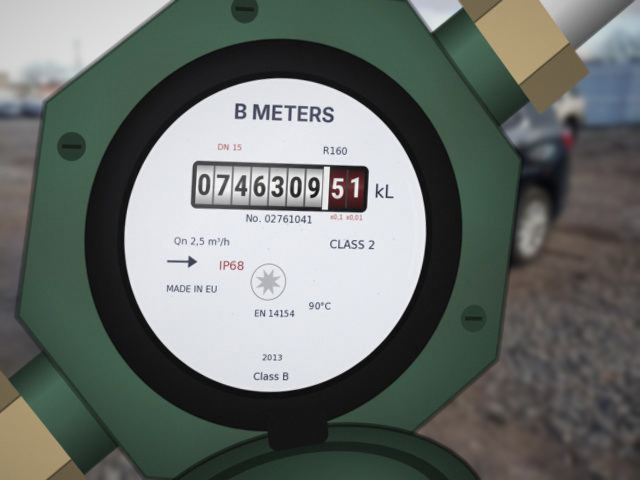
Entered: 746309.51; kL
